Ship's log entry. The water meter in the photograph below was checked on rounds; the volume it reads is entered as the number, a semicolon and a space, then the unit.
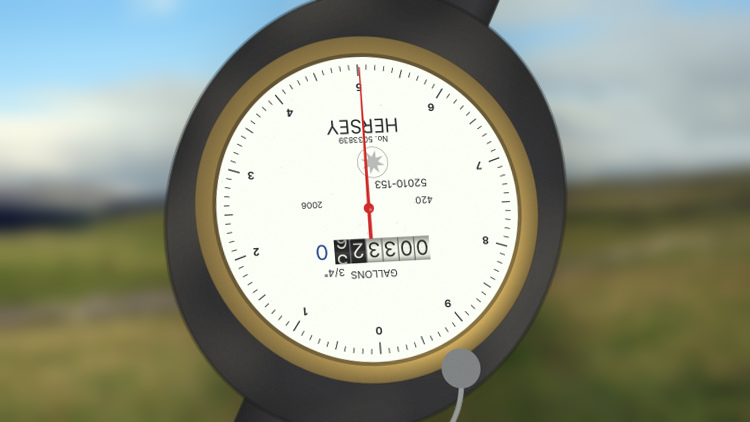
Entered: 33255.0; gal
